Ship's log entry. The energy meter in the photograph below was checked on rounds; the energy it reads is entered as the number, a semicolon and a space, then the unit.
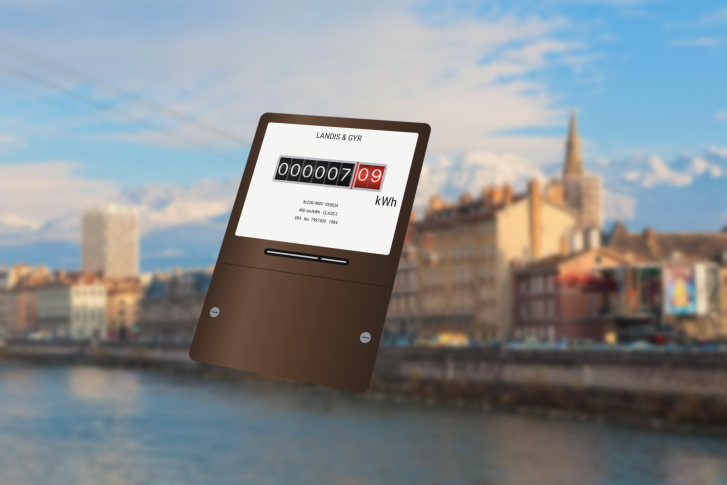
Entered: 7.09; kWh
